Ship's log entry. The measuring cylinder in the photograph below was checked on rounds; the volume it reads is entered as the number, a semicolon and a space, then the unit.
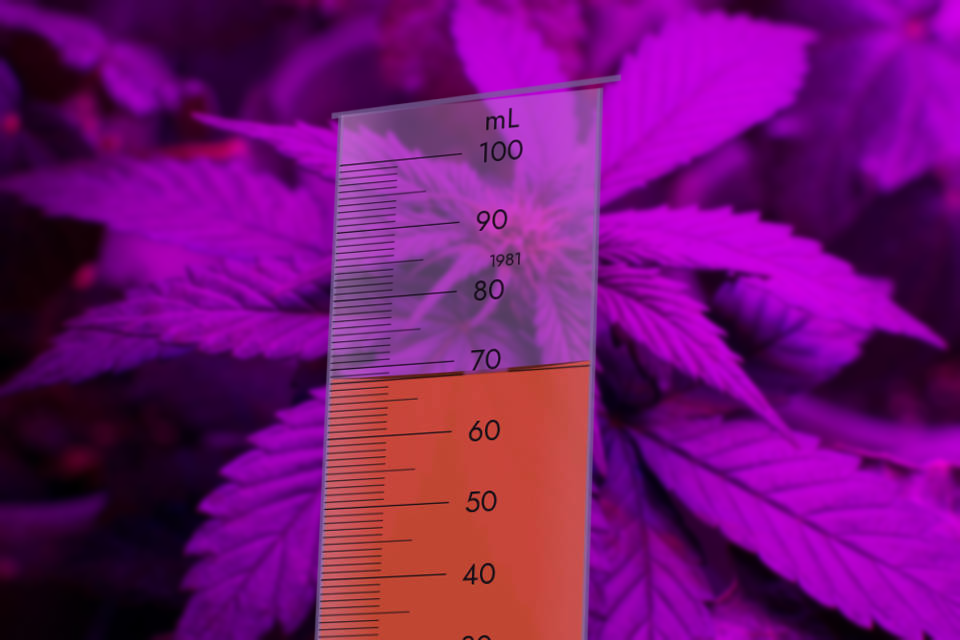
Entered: 68; mL
